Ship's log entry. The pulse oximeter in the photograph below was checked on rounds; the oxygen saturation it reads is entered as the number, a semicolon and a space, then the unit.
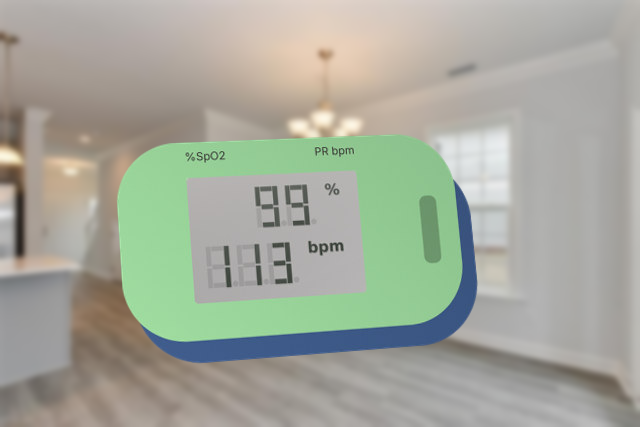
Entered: 99; %
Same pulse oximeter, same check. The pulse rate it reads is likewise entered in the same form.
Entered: 113; bpm
